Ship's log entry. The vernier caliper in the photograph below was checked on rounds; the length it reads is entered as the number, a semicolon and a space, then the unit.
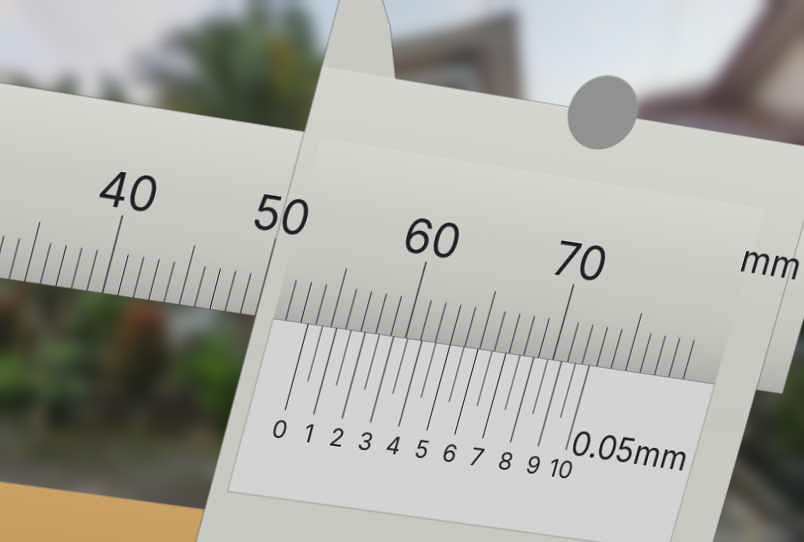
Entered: 53.5; mm
